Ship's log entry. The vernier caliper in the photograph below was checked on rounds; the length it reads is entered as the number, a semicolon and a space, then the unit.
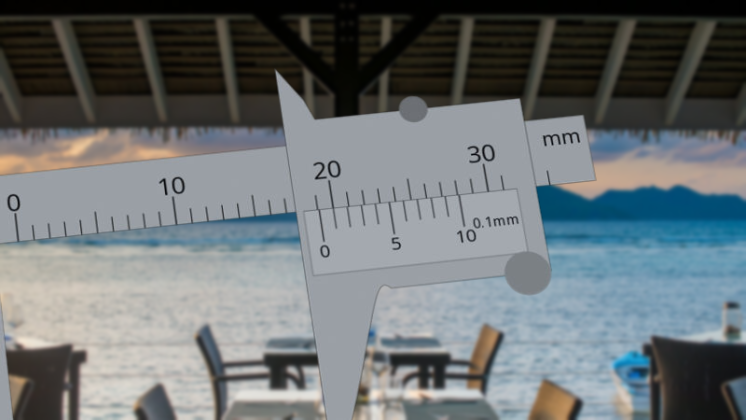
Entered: 19.1; mm
